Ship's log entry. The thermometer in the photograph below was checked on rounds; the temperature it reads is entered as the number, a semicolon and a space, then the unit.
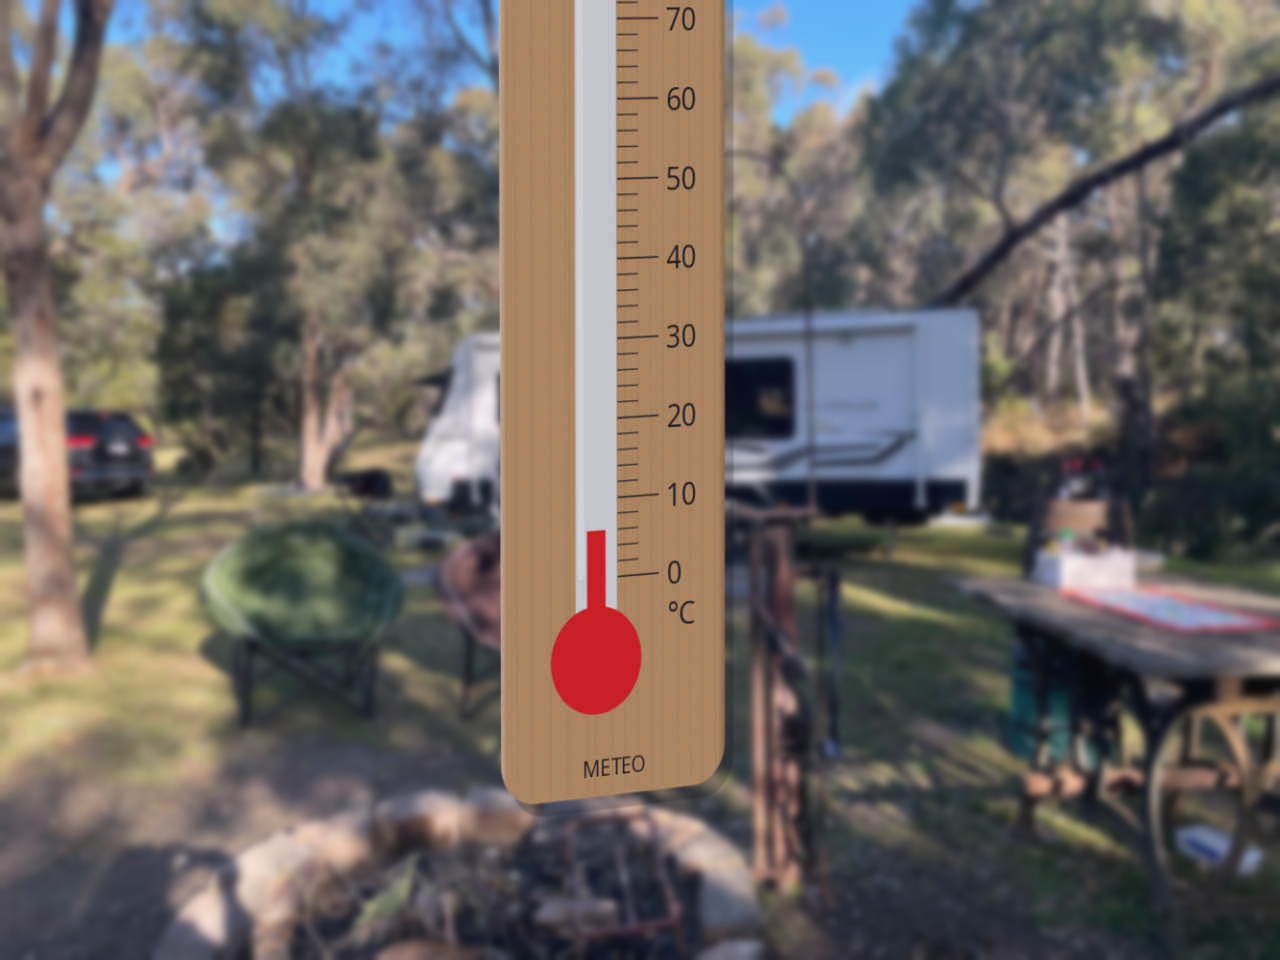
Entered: 6; °C
